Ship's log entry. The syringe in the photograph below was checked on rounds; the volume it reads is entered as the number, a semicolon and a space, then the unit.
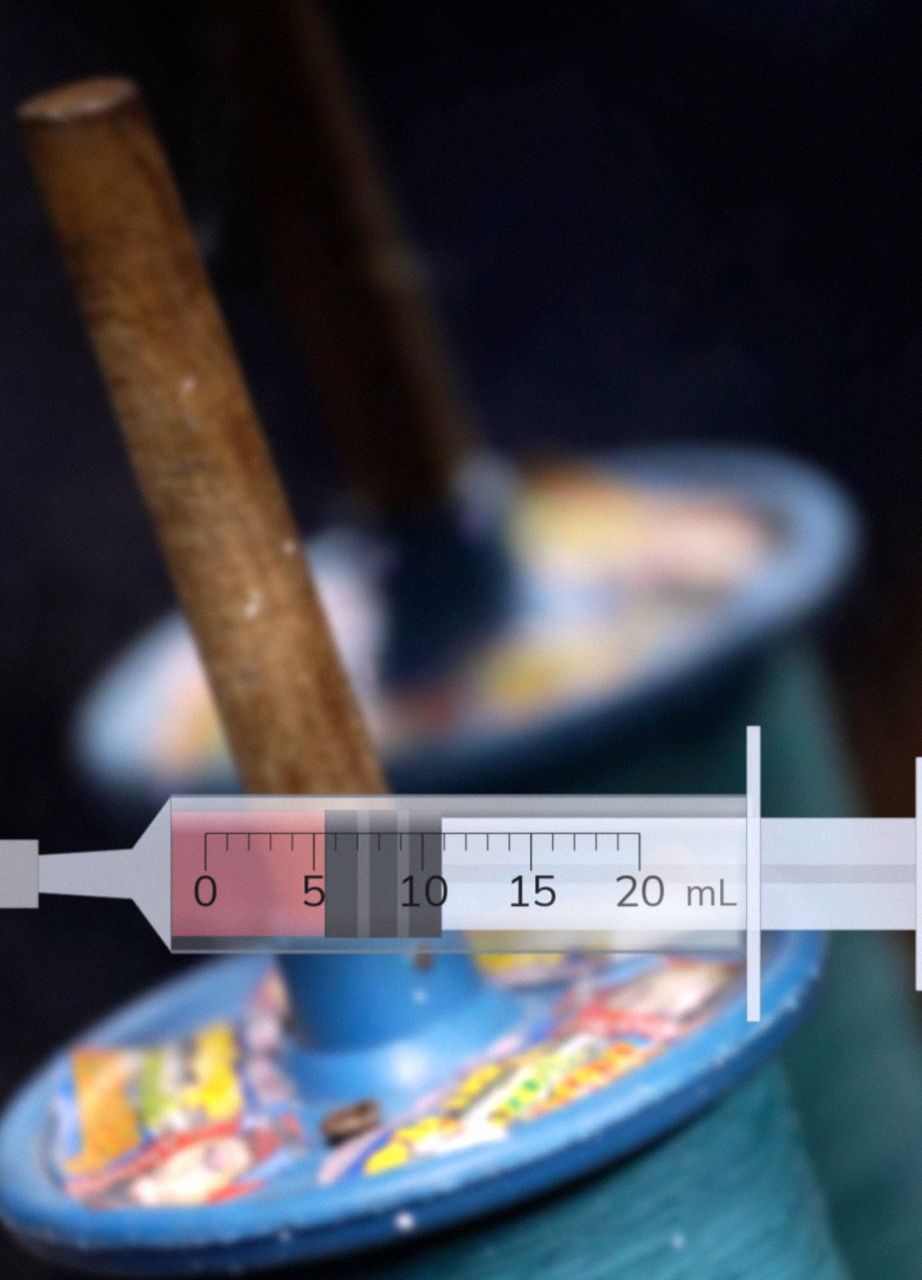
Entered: 5.5; mL
